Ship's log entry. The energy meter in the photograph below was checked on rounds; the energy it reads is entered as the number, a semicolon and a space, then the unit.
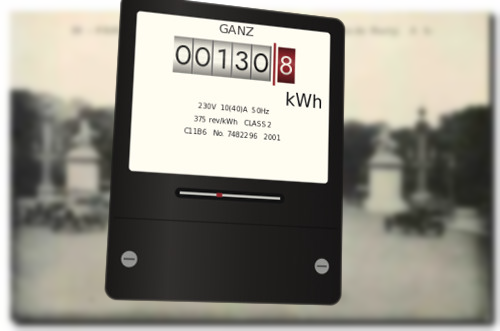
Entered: 130.8; kWh
